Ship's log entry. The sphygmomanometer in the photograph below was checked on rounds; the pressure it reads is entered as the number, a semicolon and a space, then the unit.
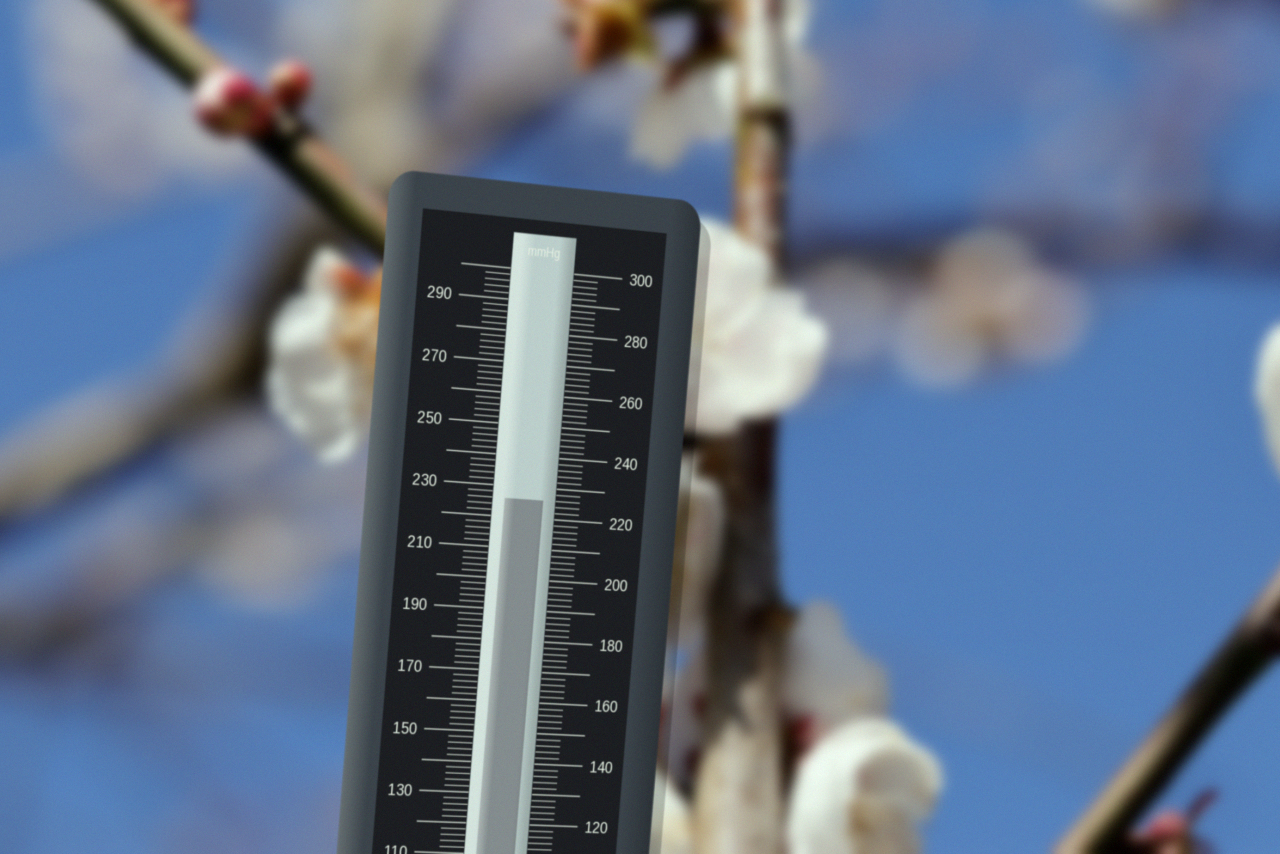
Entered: 226; mmHg
